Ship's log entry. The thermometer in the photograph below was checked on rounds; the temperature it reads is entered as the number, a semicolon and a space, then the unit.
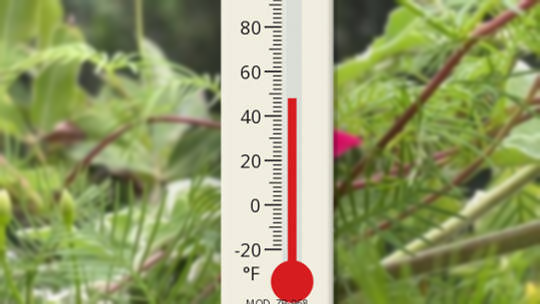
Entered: 48; °F
